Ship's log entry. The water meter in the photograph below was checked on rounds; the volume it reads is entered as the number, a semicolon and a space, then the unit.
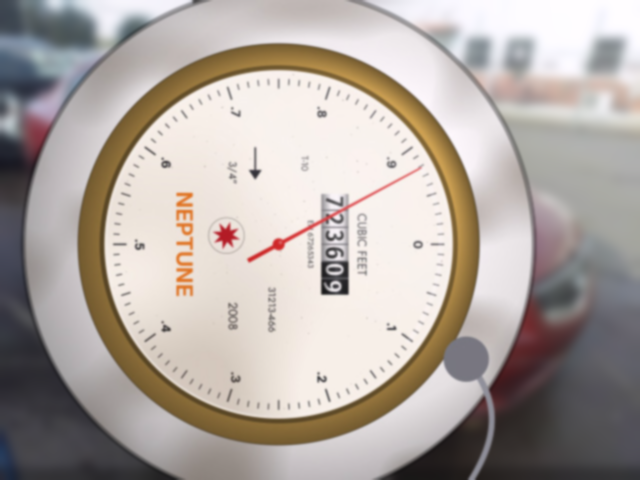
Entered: 723608.92; ft³
